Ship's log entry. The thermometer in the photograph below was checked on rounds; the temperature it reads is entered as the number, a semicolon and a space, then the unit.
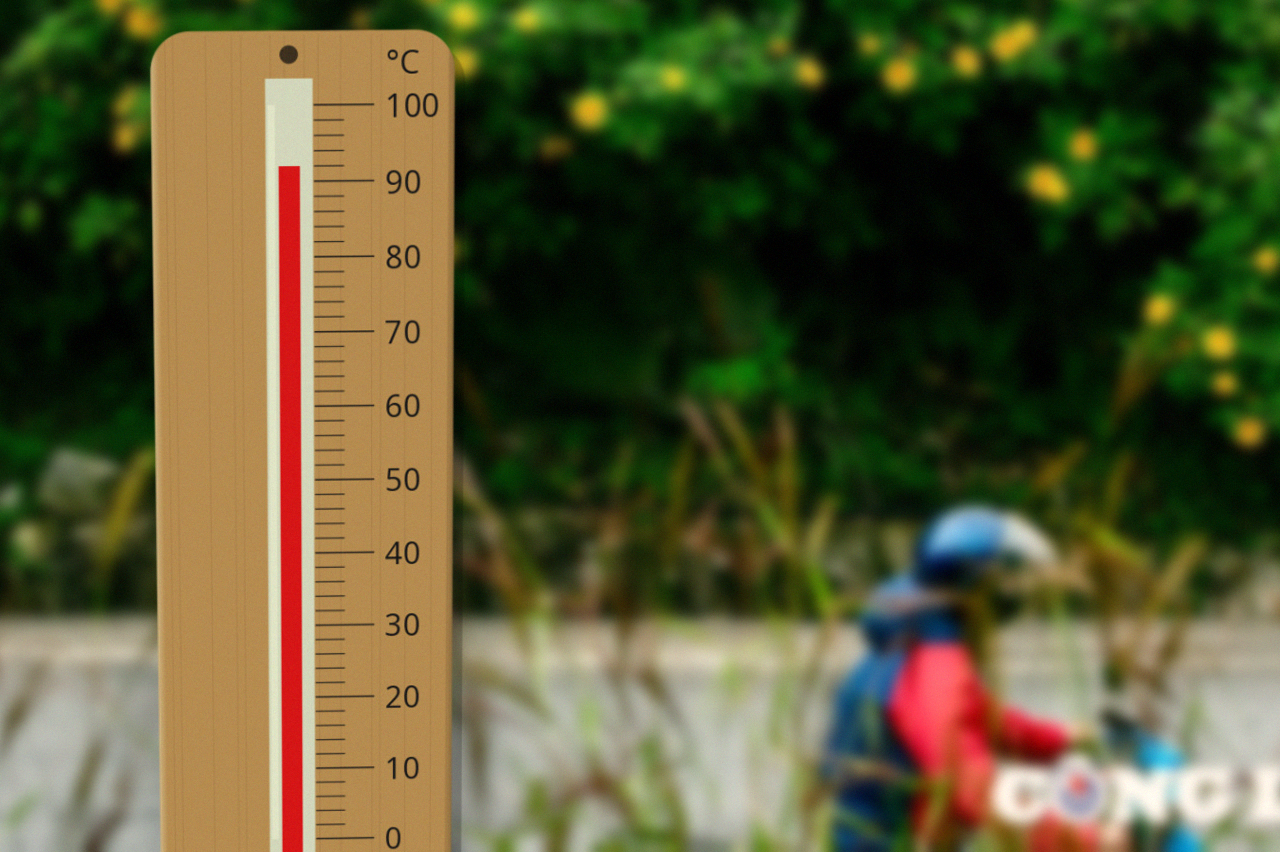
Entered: 92; °C
